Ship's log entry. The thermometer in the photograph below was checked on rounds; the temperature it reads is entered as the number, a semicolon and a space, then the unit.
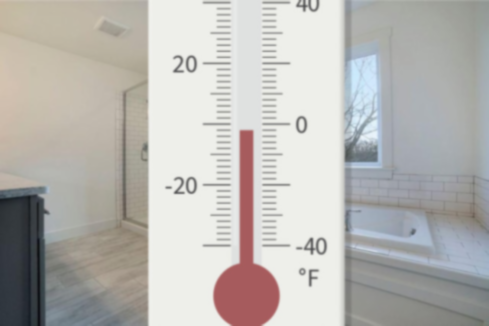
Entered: -2; °F
